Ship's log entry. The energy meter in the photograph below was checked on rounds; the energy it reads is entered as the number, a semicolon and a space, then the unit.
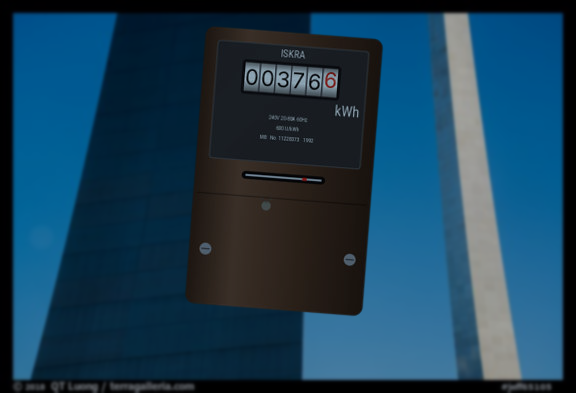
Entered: 376.6; kWh
